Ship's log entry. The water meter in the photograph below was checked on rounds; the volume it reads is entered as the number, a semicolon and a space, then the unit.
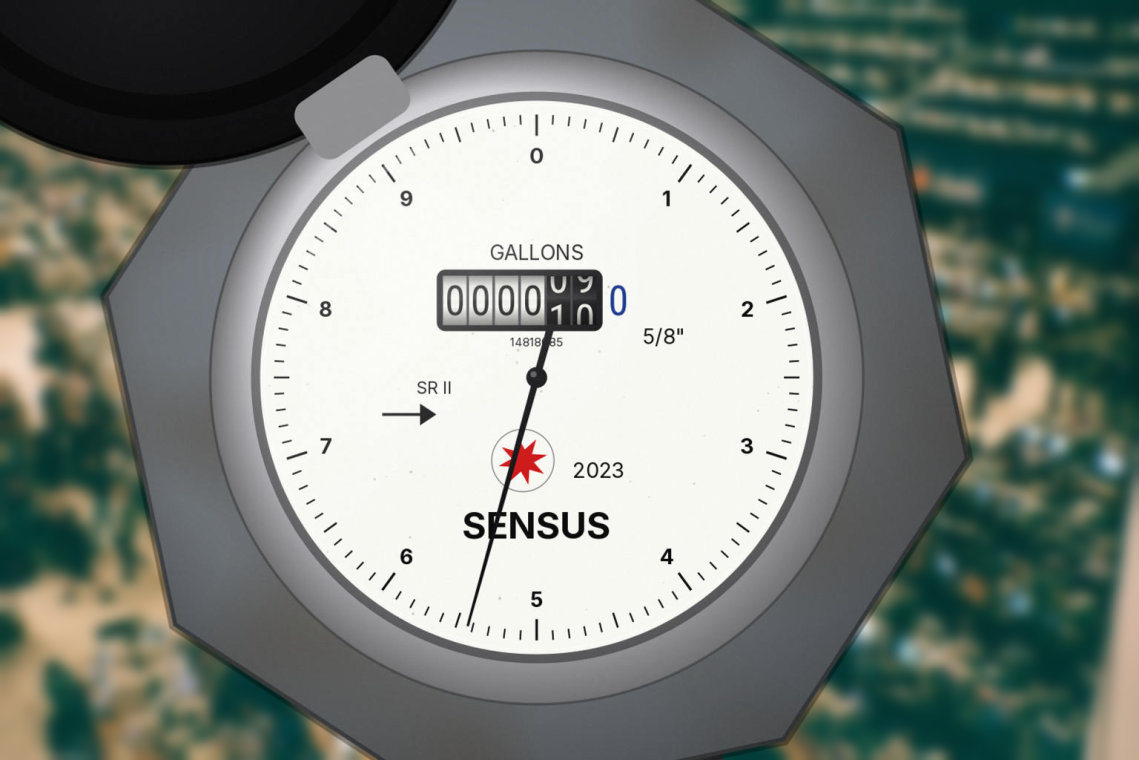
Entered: 95.4; gal
